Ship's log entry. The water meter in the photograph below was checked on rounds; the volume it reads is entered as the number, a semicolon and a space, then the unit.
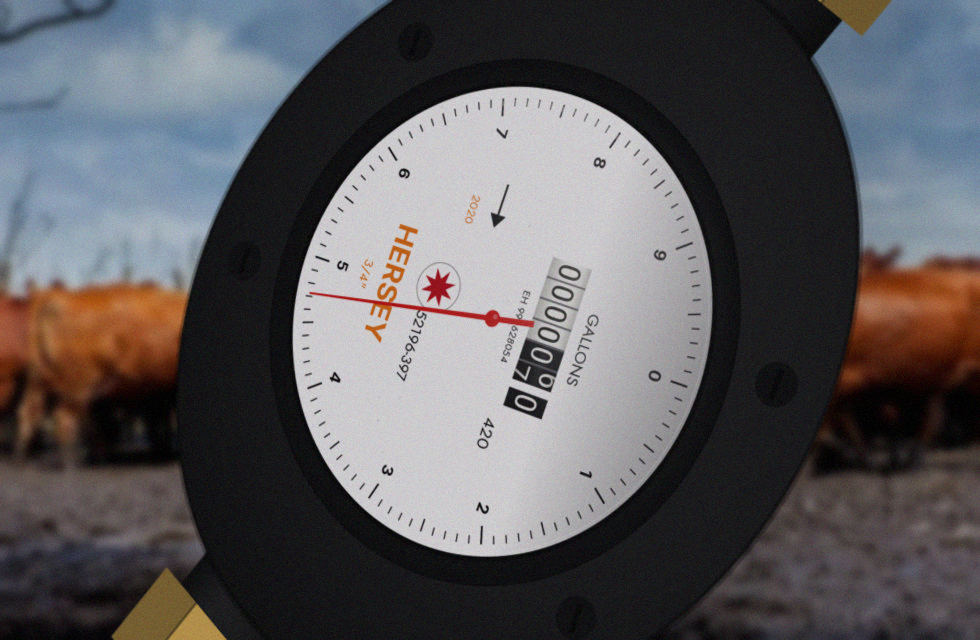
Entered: 64.7; gal
